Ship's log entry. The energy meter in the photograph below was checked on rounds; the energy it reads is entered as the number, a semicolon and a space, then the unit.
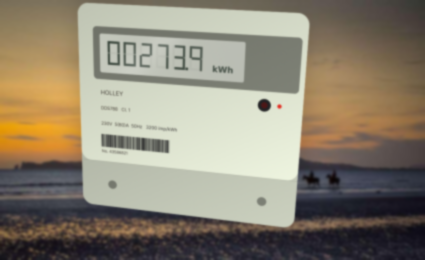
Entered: 273.9; kWh
